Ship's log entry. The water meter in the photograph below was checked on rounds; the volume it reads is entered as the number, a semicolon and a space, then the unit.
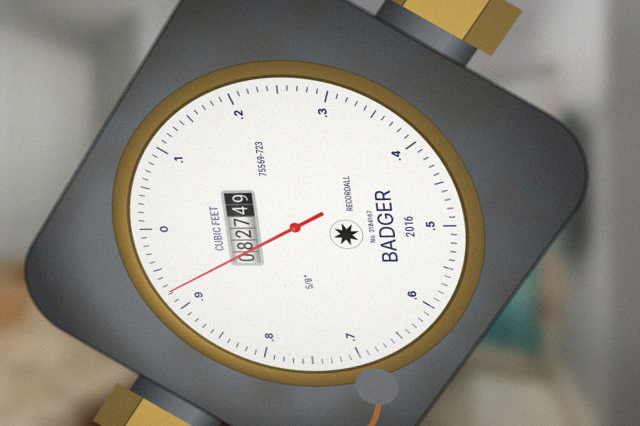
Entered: 82748.92; ft³
